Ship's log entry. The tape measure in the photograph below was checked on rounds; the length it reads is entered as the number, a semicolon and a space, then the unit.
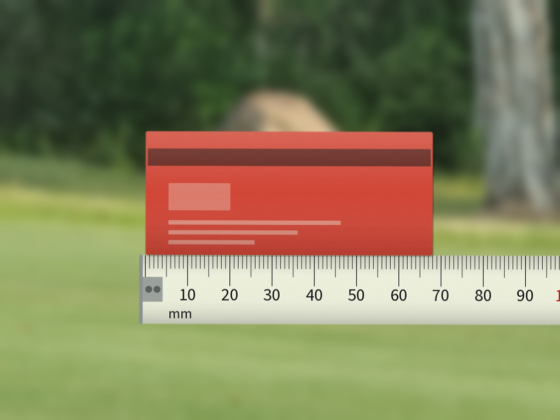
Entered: 68; mm
